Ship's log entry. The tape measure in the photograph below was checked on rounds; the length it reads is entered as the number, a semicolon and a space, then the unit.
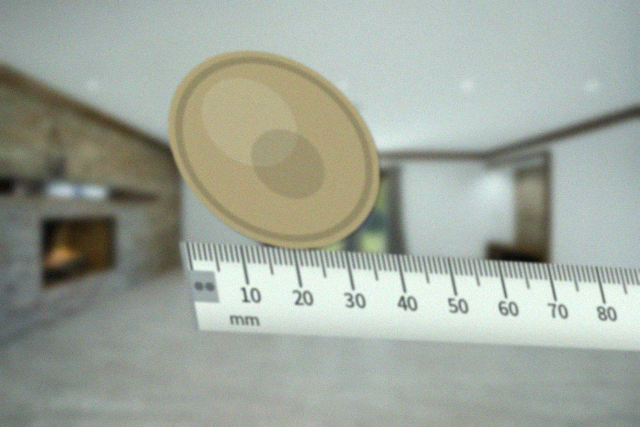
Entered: 40; mm
